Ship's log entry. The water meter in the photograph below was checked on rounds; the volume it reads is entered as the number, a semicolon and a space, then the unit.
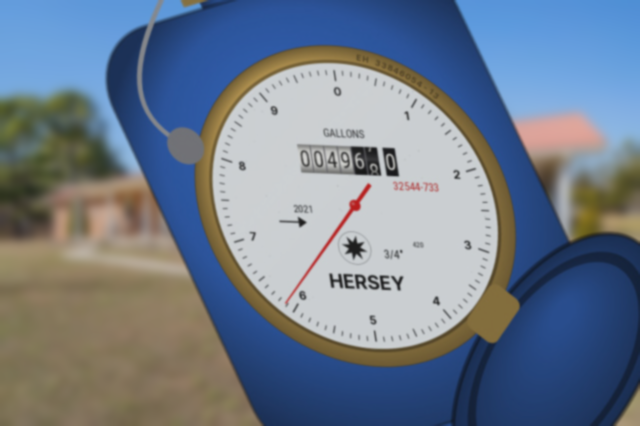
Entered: 49676.1; gal
